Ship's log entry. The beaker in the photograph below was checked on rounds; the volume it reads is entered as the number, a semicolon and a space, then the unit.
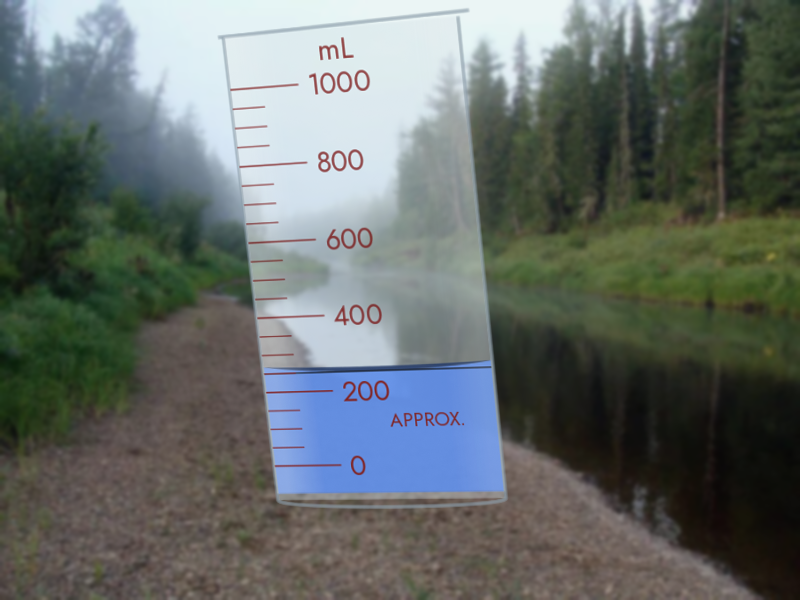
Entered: 250; mL
